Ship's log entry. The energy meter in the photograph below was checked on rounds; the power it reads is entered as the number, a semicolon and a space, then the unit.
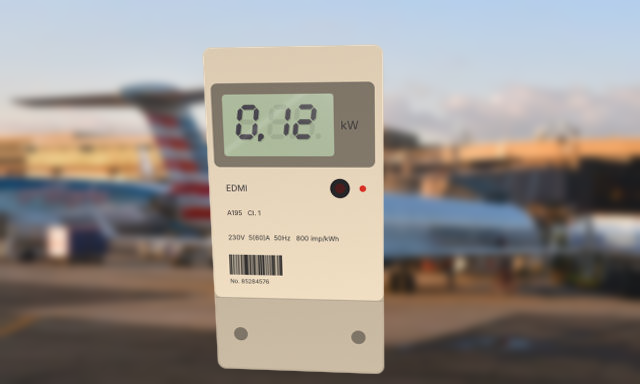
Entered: 0.12; kW
